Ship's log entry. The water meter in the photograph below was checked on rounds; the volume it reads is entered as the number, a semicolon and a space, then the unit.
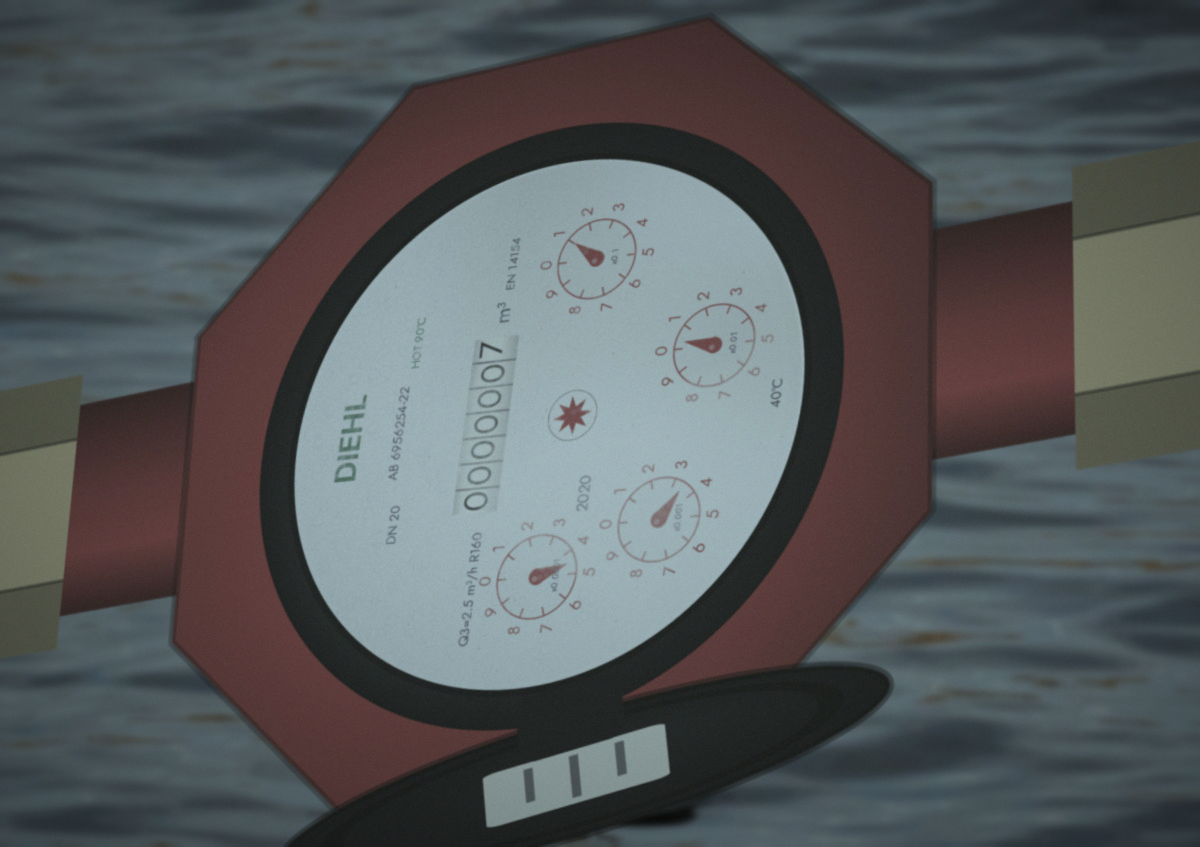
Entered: 7.1034; m³
